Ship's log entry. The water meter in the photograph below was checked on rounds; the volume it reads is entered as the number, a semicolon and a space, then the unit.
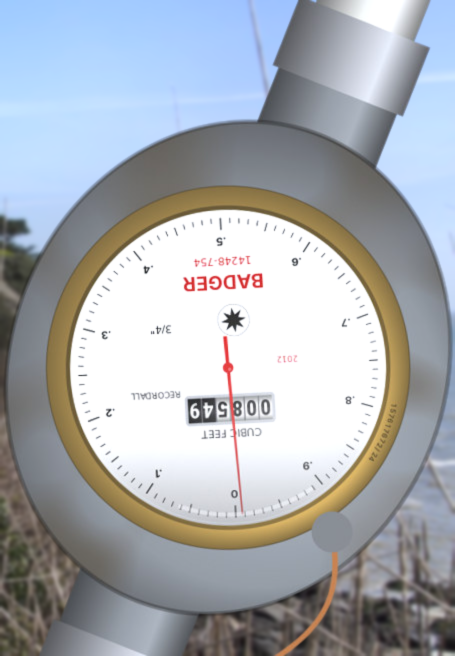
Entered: 8548.99; ft³
